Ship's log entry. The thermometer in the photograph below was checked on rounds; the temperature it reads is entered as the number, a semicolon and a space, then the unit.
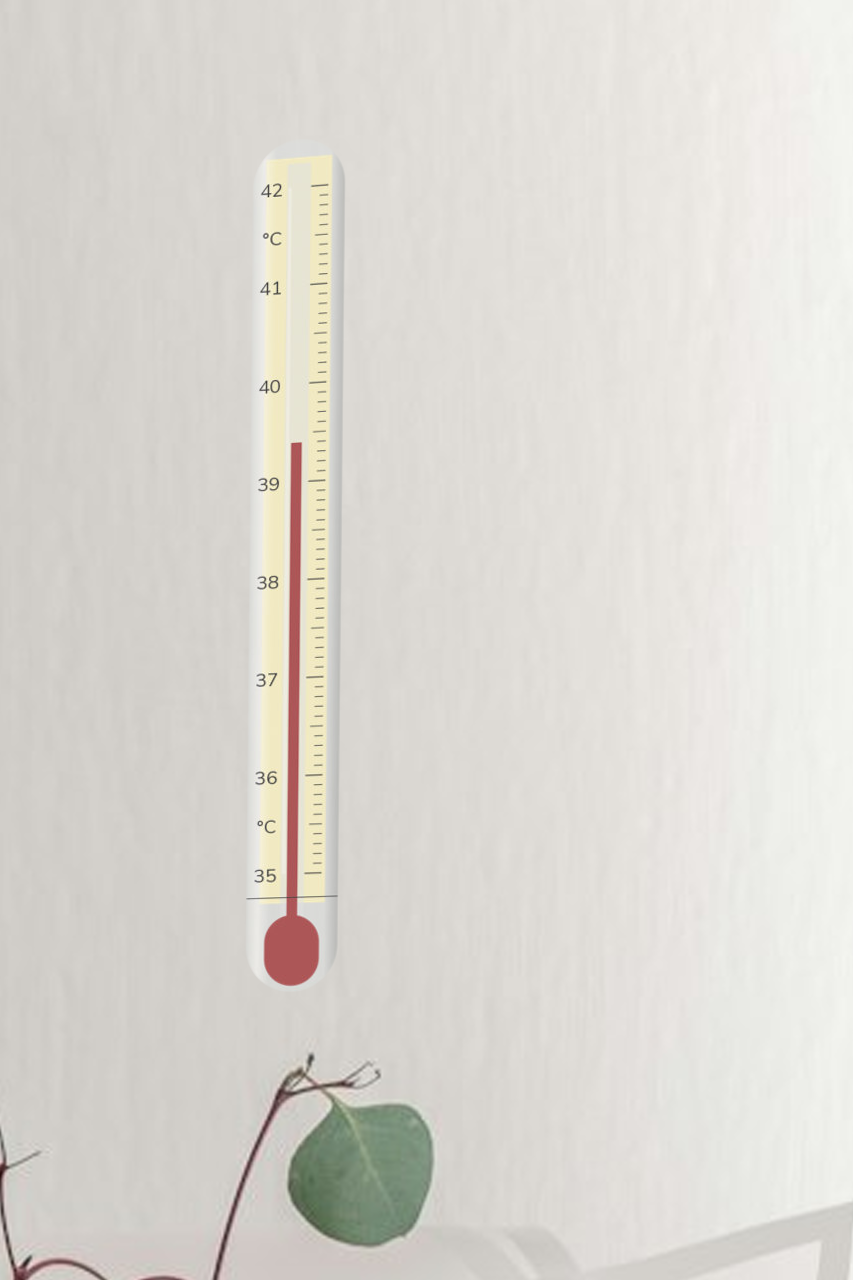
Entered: 39.4; °C
